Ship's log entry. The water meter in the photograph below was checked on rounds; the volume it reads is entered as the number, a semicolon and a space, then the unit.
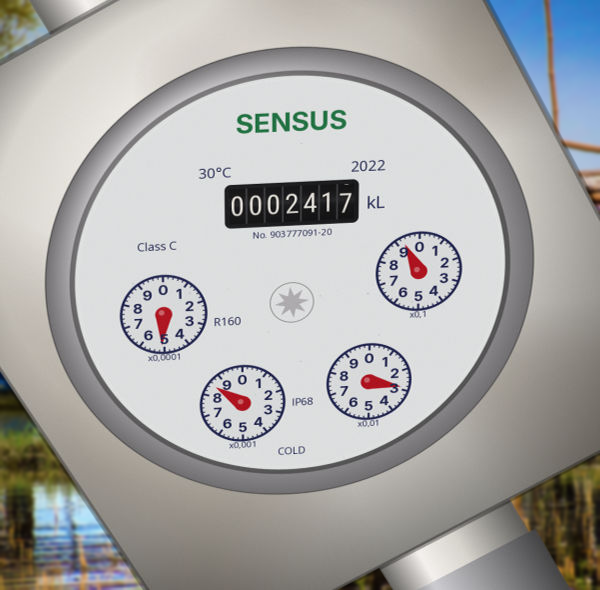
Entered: 2416.9285; kL
